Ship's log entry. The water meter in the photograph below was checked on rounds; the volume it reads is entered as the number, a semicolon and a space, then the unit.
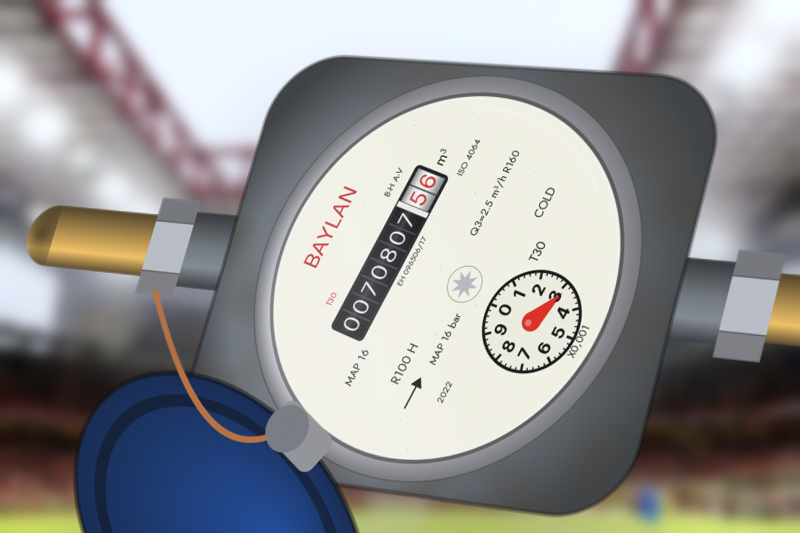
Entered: 70807.563; m³
